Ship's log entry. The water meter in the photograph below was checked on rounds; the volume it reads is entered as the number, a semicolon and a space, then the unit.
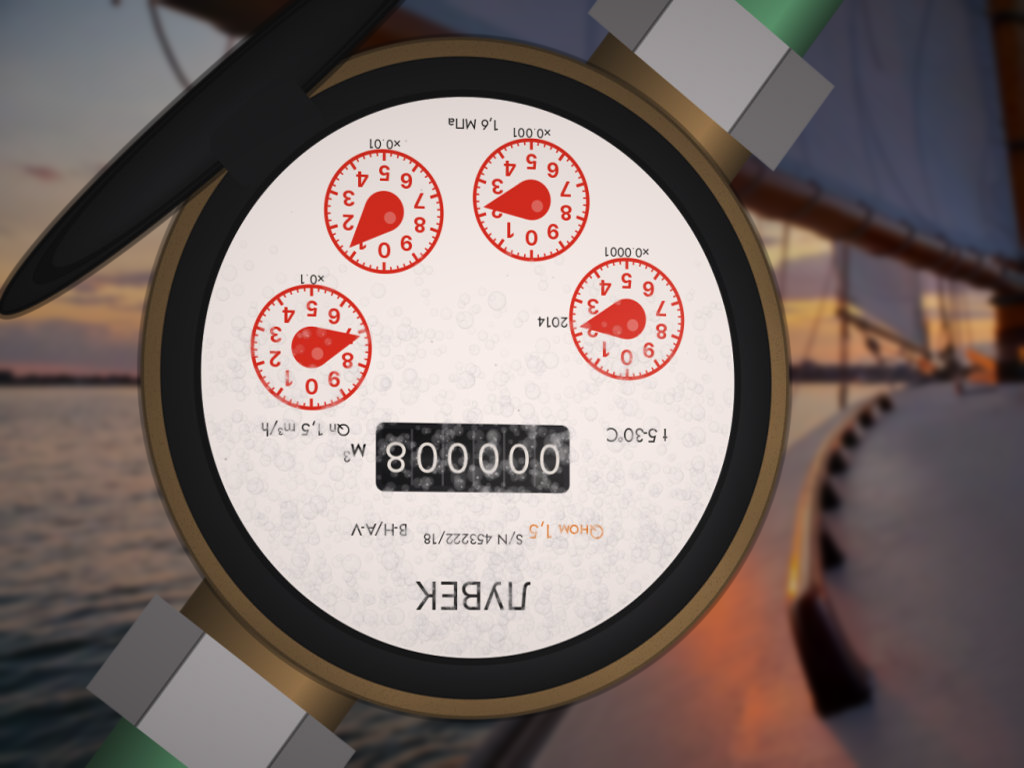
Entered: 8.7122; m³
